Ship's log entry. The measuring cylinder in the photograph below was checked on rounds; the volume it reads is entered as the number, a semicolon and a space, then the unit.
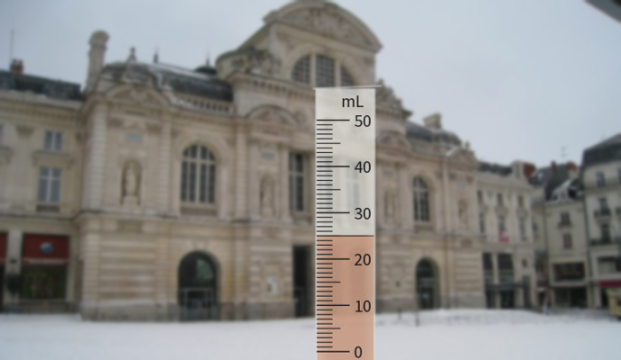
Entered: 25; mL
